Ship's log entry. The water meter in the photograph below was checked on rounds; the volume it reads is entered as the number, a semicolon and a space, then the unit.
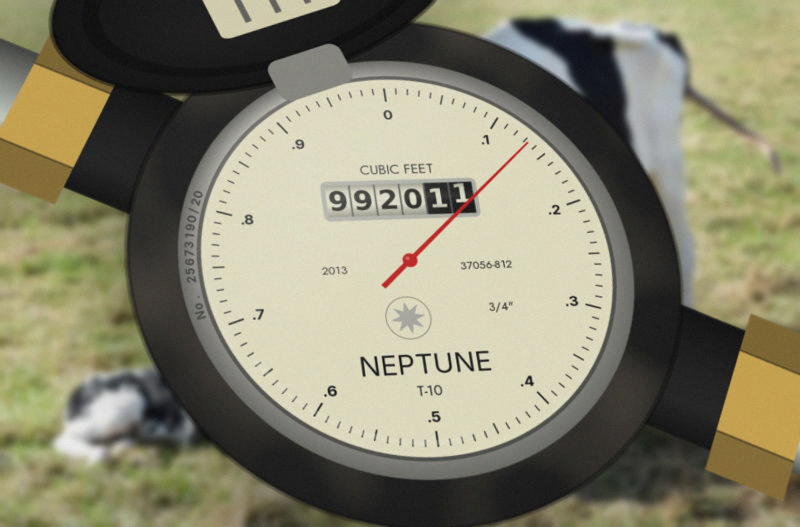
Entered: 992011.13; ft³
